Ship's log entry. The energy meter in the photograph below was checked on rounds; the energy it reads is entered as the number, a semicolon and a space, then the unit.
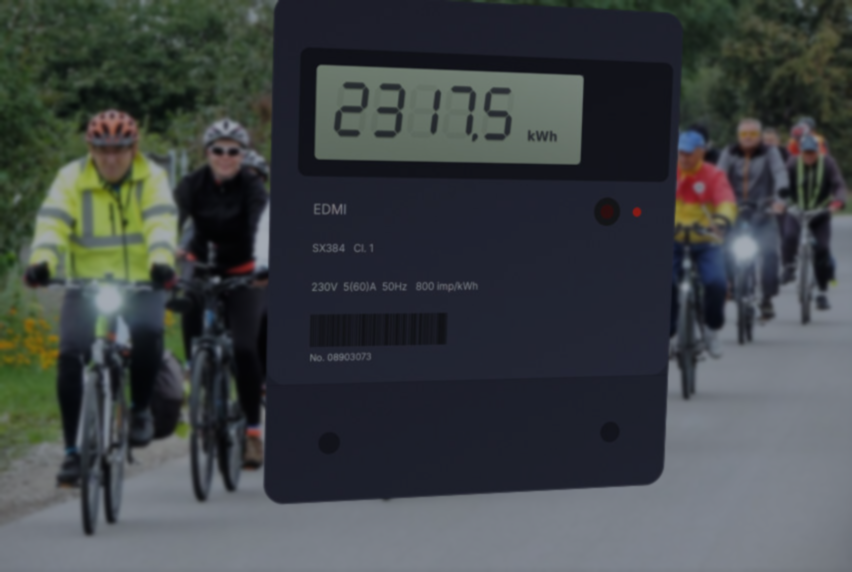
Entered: 2317.5; kWh
